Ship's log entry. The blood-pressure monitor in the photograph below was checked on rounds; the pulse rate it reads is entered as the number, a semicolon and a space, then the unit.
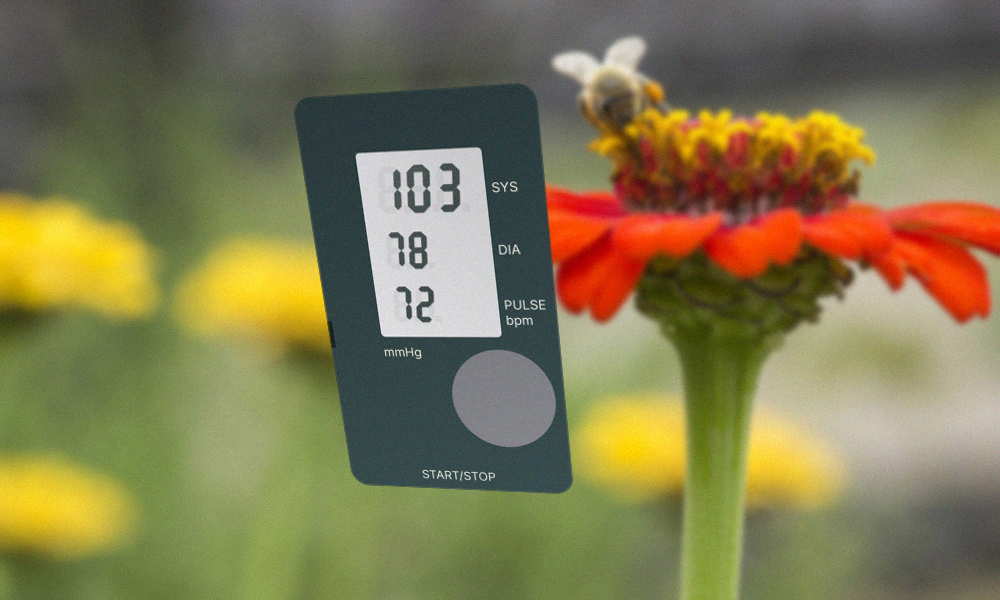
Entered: 72; bpm
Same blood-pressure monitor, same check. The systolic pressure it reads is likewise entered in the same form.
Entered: 103; mmHg
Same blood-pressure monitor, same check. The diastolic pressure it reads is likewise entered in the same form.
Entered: 78; mmHg
